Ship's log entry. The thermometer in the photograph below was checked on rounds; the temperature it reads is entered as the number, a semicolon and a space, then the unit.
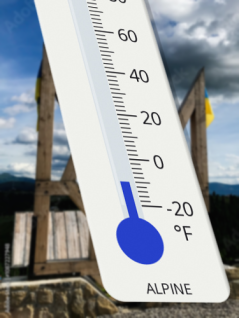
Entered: -10; °F
